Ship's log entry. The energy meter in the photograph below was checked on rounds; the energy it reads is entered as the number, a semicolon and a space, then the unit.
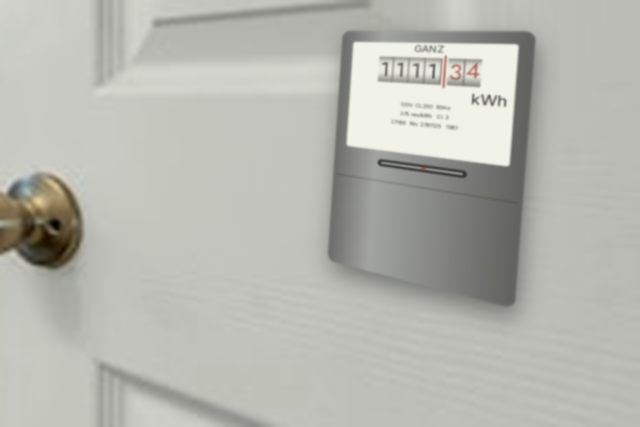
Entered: 1111.34; kWh
